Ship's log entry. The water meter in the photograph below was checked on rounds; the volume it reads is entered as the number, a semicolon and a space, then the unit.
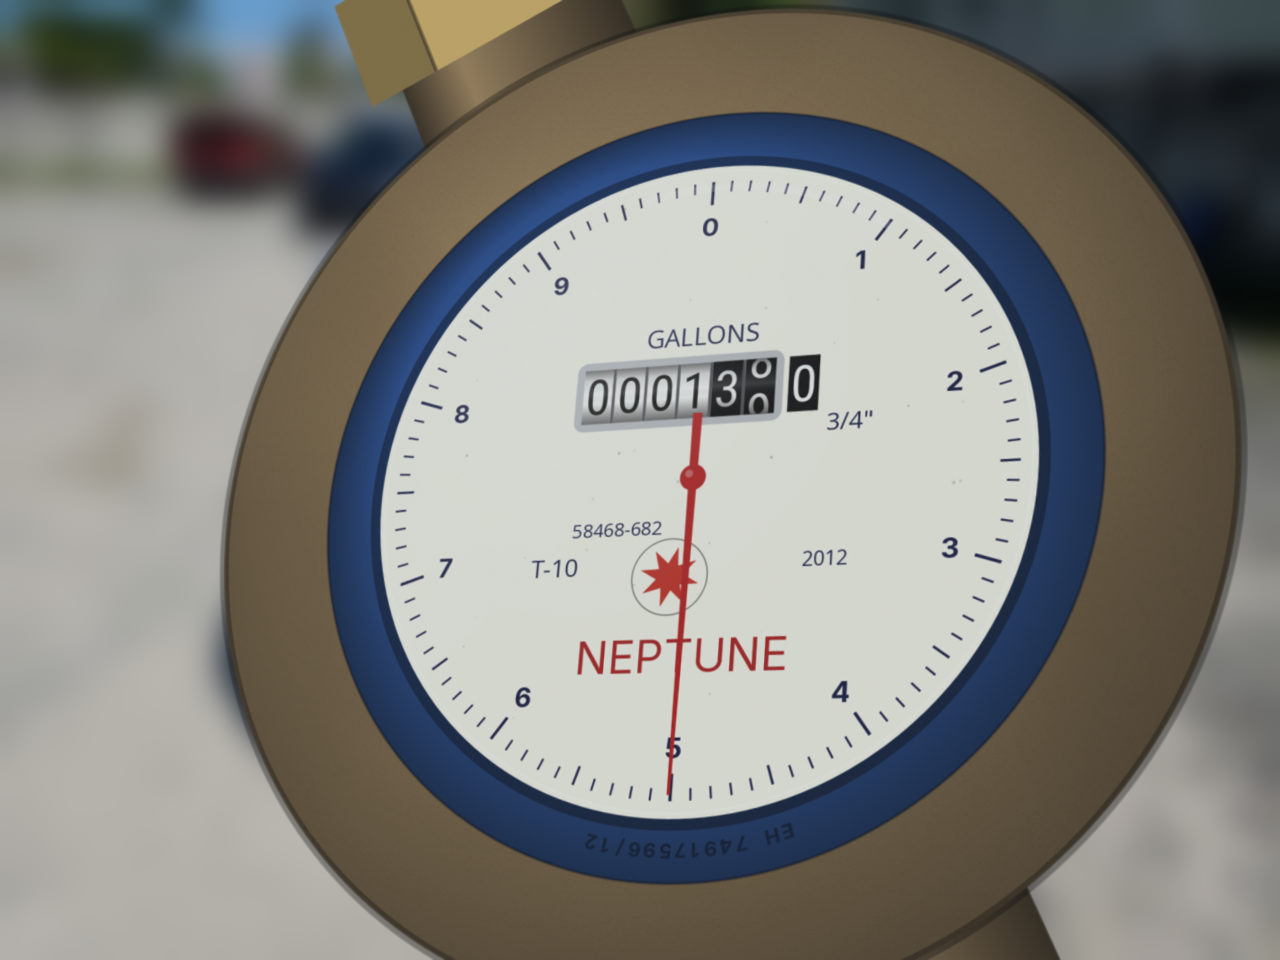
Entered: 1385.0; gal
